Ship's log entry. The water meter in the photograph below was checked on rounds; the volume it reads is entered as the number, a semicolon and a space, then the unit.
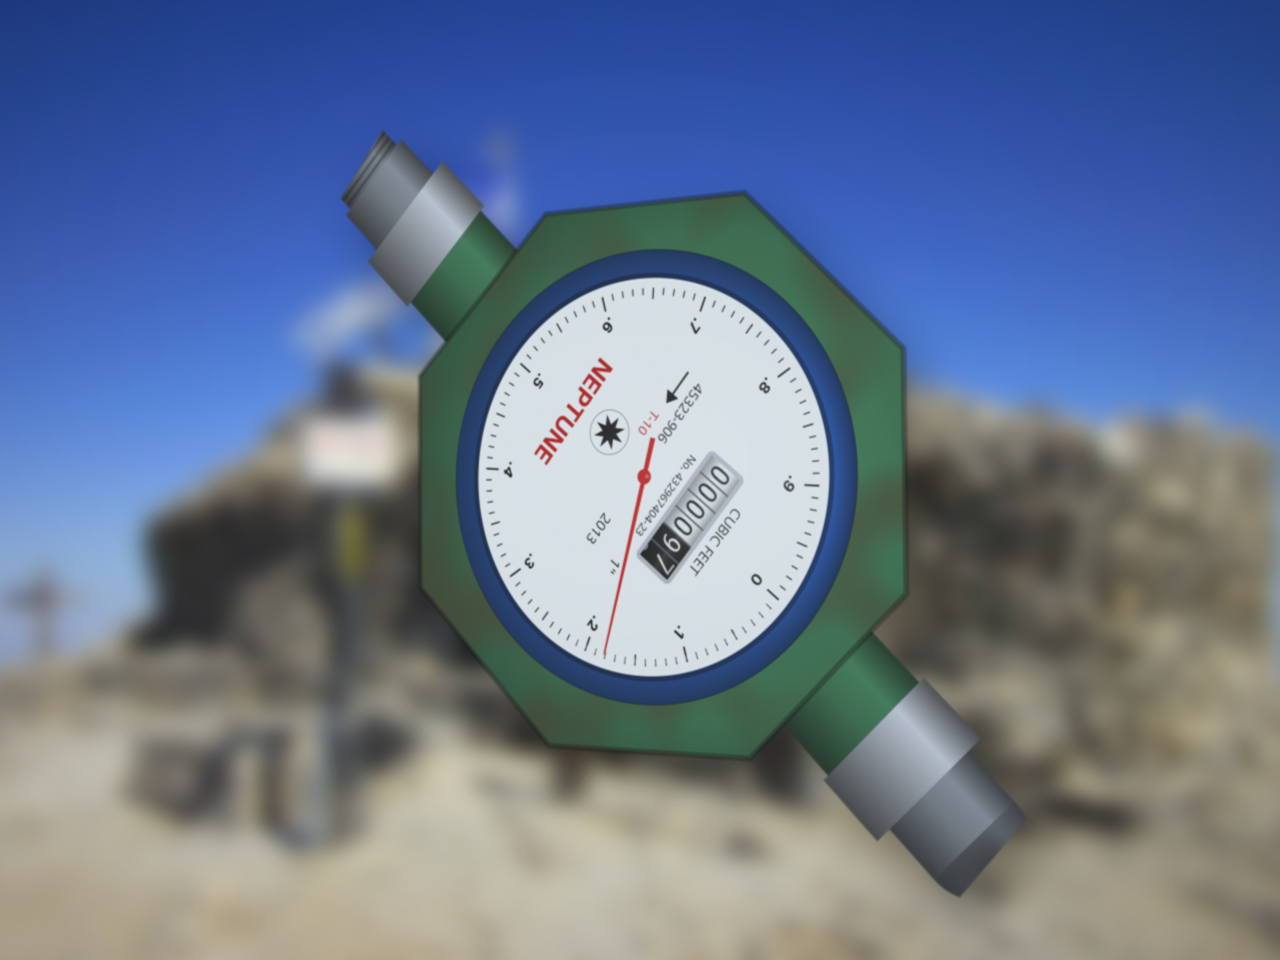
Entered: 97.18; ft³
